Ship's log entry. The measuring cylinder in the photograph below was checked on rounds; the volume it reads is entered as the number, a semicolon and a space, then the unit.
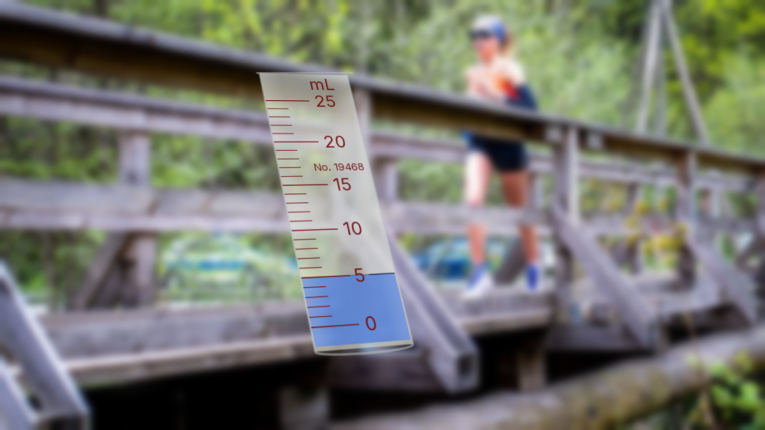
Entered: 5; mL
